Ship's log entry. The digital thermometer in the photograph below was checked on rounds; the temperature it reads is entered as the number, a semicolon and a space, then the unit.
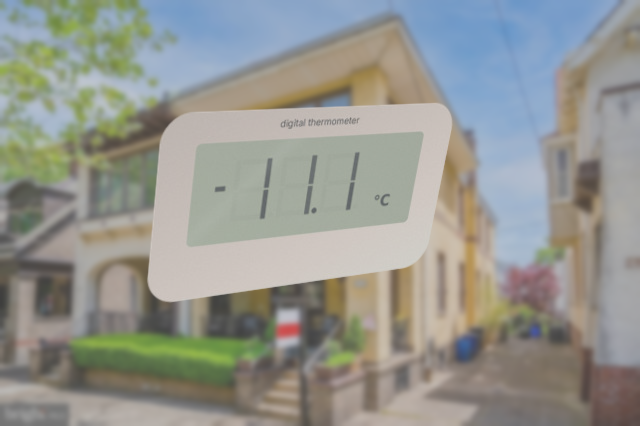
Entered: -11.1; °C
